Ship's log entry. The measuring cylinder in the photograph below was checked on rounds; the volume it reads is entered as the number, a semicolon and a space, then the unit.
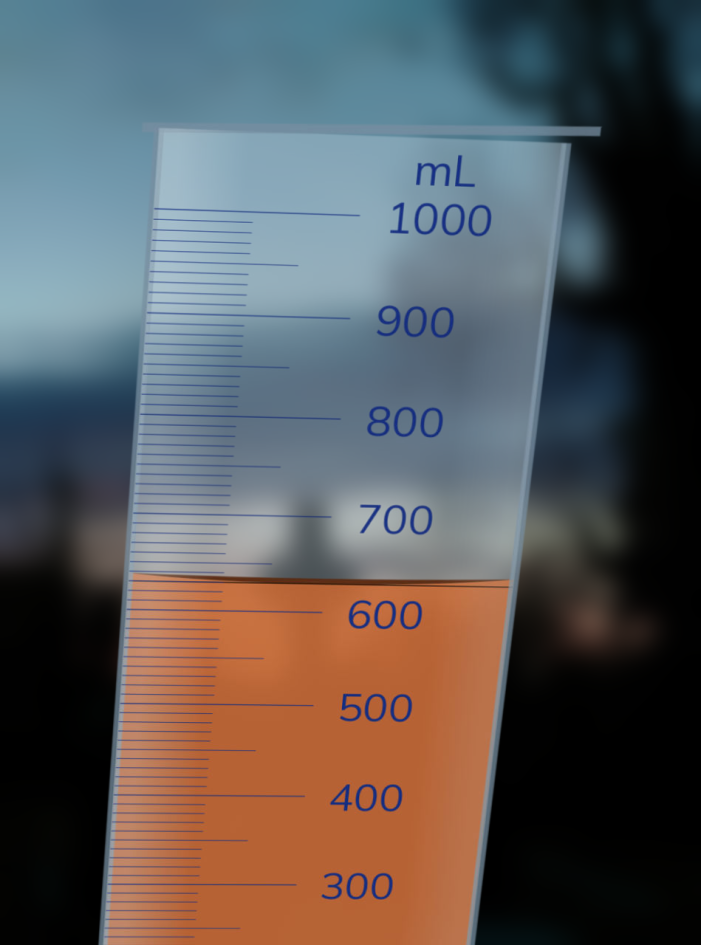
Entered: 630; mL
